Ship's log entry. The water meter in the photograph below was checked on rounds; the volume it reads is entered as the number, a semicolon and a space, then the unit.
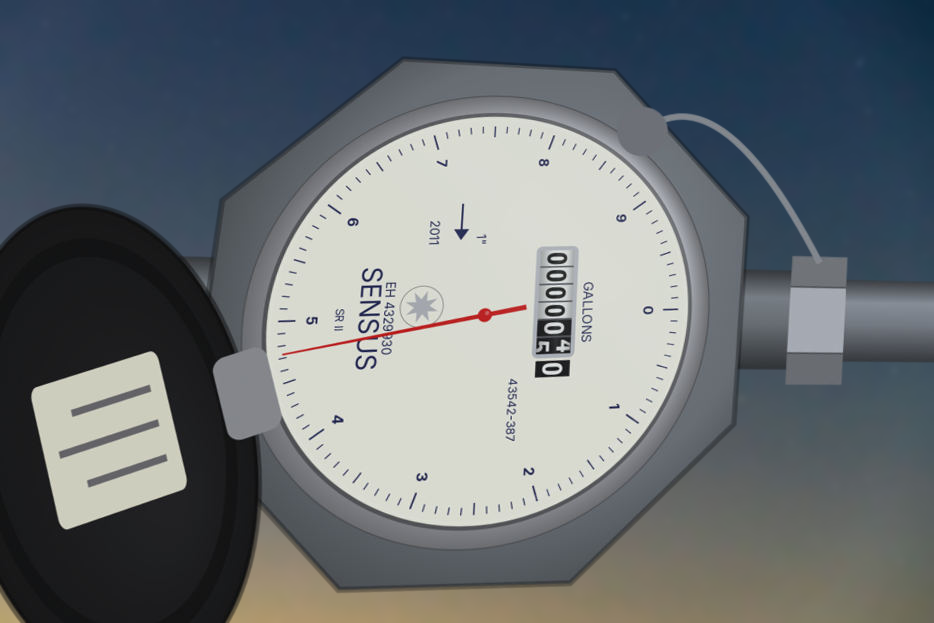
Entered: 44.7; gal
